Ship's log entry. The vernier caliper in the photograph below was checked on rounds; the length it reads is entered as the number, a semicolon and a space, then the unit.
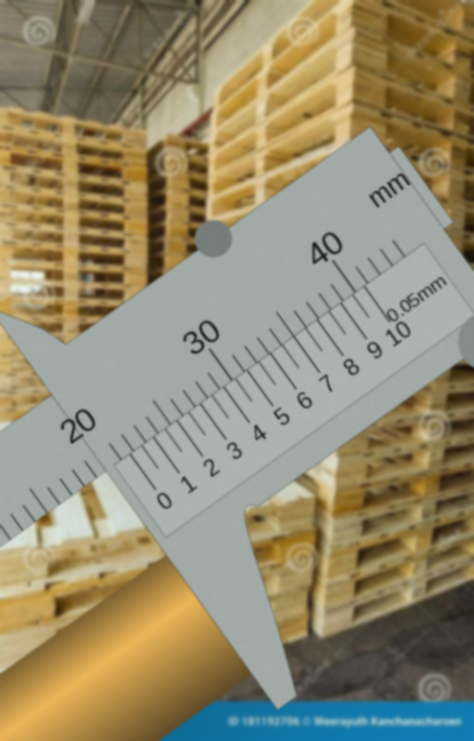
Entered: 21.7; mm
